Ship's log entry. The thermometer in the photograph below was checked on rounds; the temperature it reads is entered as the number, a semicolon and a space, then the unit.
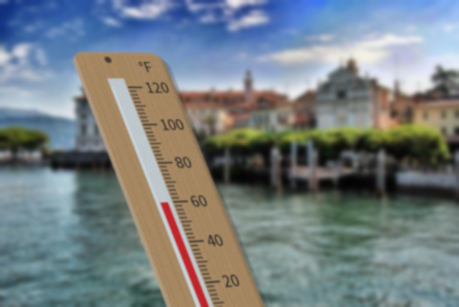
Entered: 60; °F
